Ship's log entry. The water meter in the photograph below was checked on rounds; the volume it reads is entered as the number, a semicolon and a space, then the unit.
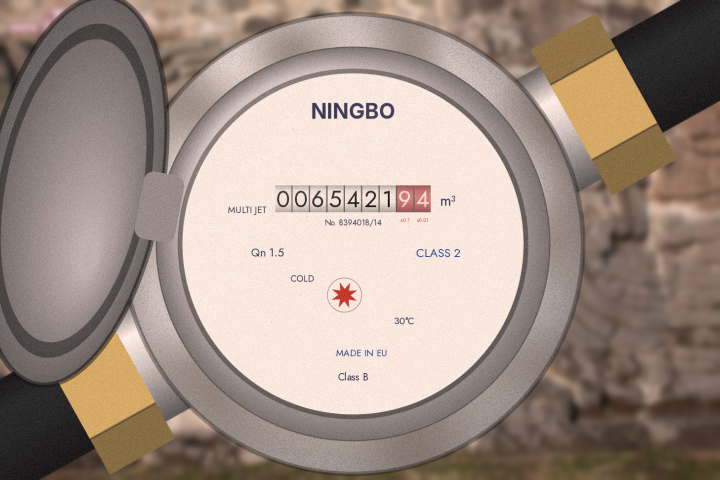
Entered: 65421.94; m³
